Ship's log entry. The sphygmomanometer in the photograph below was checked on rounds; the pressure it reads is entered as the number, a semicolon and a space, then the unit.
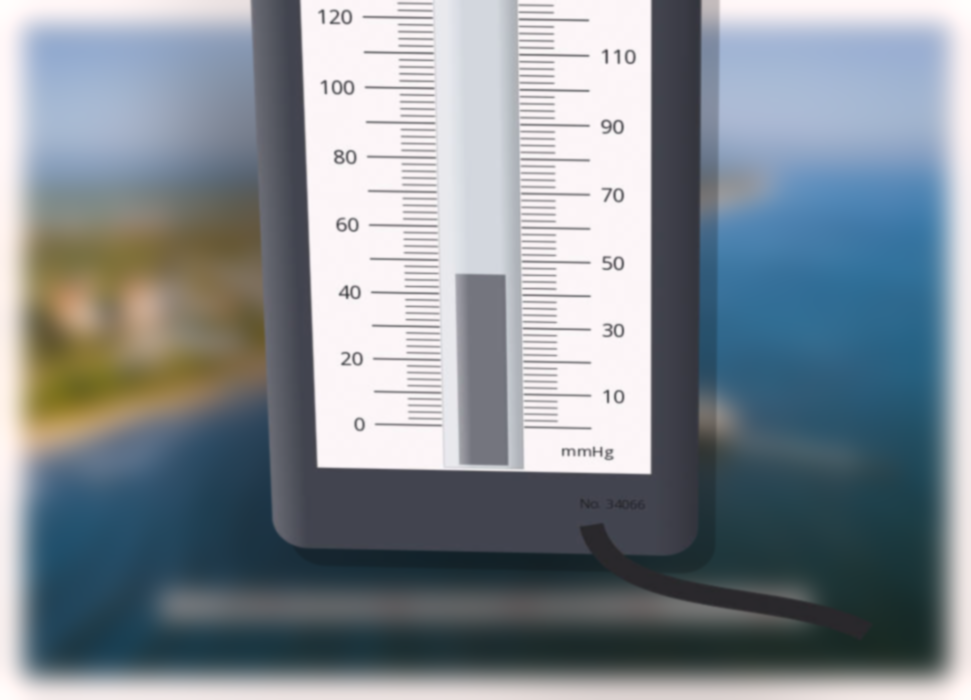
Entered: 46; mmHg
